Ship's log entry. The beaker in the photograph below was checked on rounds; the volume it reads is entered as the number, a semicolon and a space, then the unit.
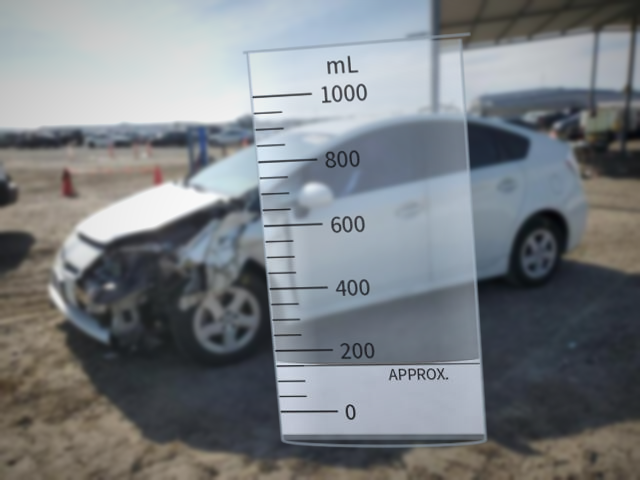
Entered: 150; mL
